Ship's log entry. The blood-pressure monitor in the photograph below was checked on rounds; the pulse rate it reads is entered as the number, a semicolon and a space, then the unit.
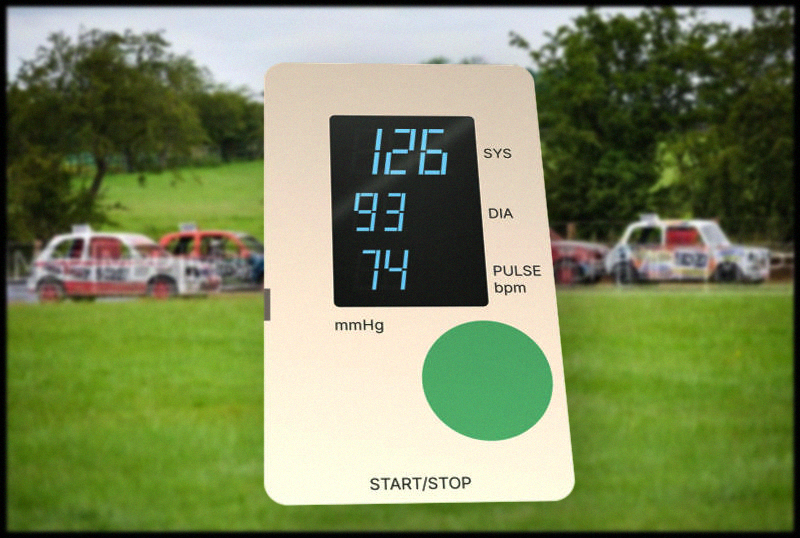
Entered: 74; bpm
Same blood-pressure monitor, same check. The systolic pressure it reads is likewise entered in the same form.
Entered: 126; mmHg
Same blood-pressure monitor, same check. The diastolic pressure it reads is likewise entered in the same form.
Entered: 93; mmHg
